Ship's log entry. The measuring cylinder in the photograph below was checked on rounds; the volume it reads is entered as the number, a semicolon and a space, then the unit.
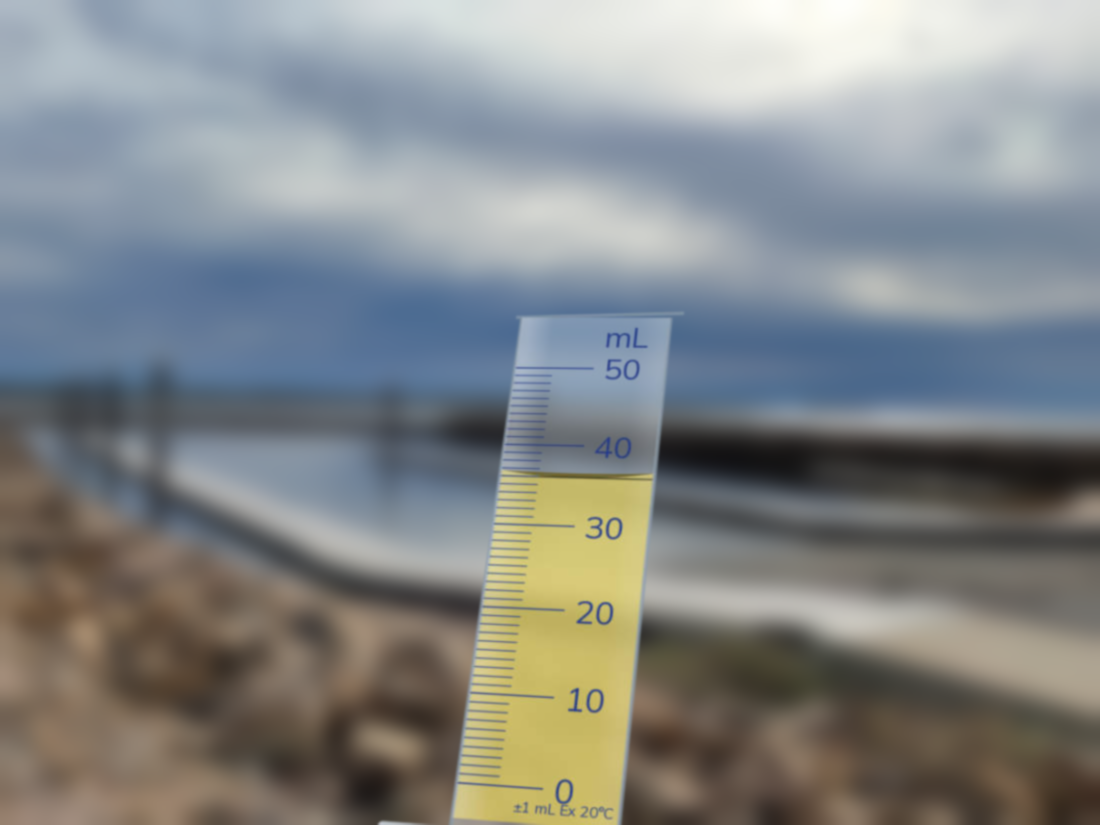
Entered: 36; mL
